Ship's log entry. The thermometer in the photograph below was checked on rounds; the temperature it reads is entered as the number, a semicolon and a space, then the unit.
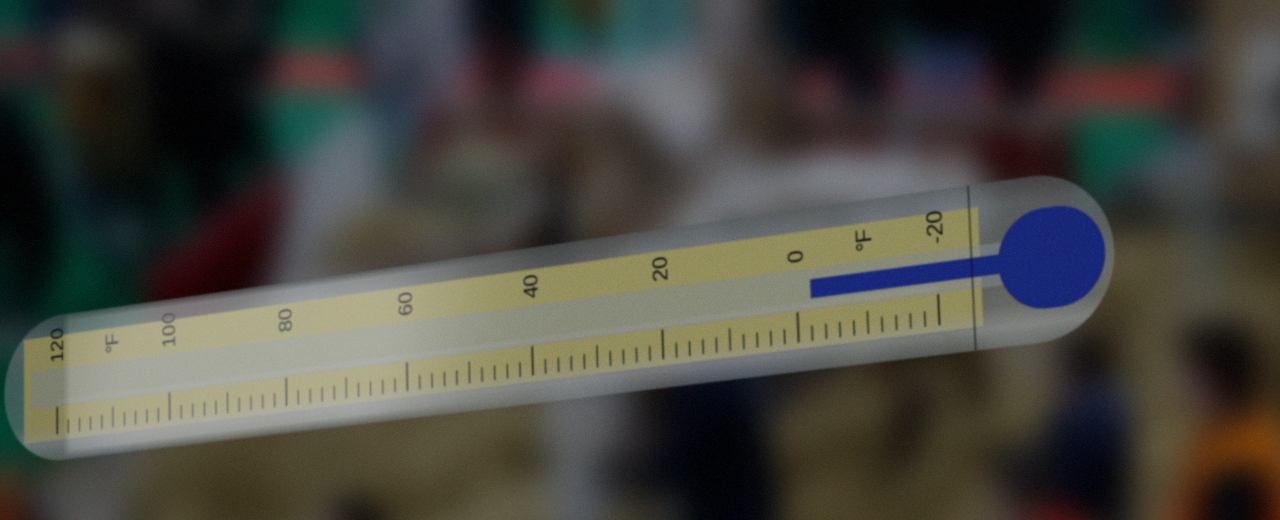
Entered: -2; °F
